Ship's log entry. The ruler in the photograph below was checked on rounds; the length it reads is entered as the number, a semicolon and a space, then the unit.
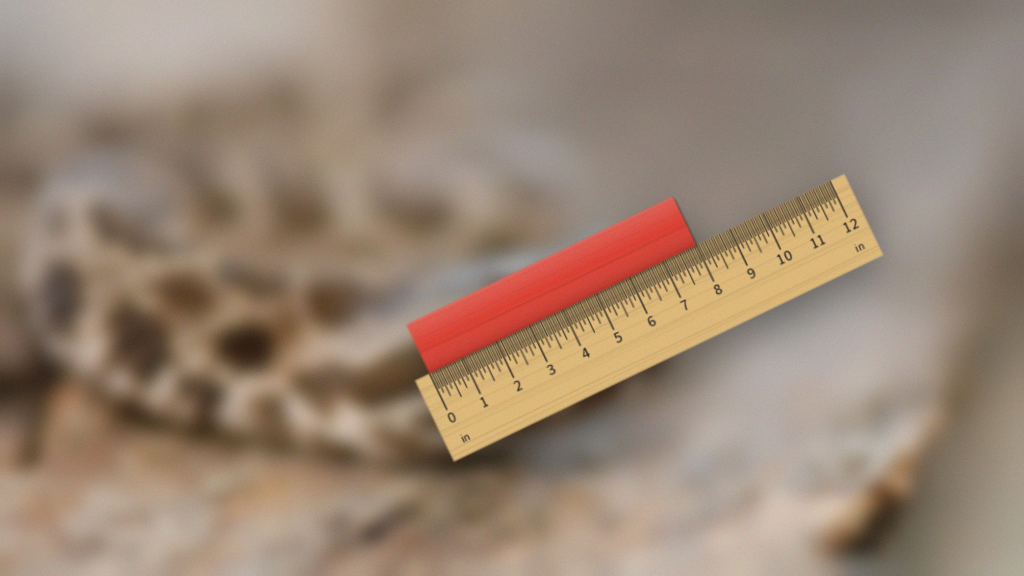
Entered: 8; in
